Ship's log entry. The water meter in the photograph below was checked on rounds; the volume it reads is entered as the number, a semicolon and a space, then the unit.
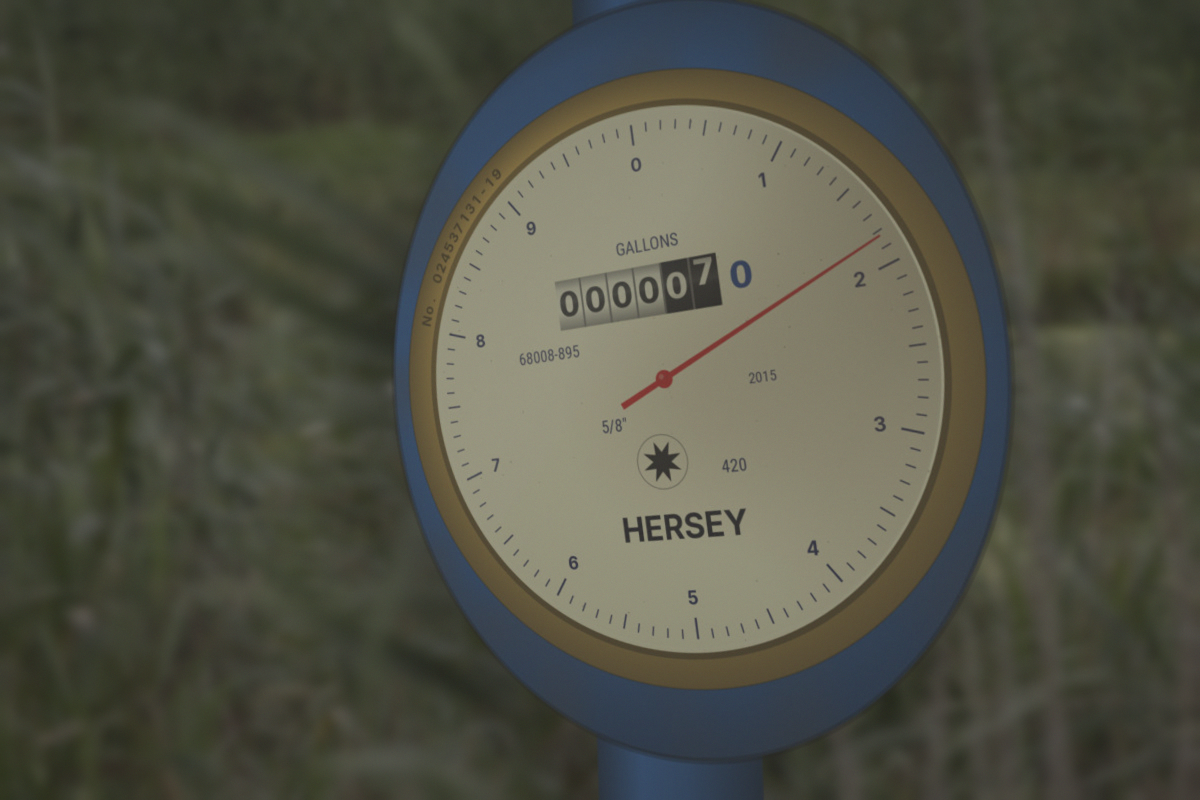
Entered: 71.8; gal
